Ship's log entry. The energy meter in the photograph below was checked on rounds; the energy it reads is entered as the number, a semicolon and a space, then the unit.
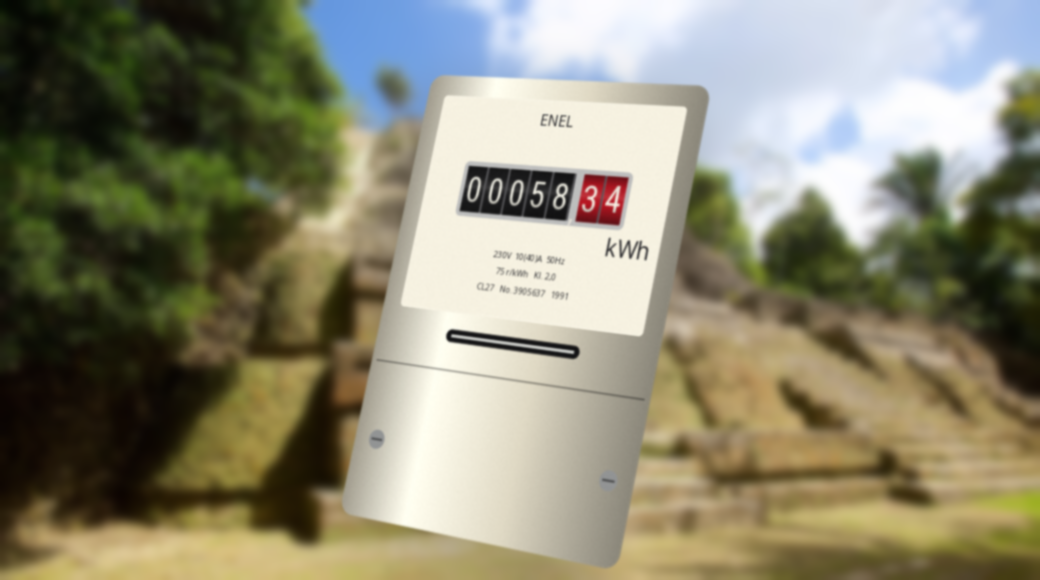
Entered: 58.34; kWh
